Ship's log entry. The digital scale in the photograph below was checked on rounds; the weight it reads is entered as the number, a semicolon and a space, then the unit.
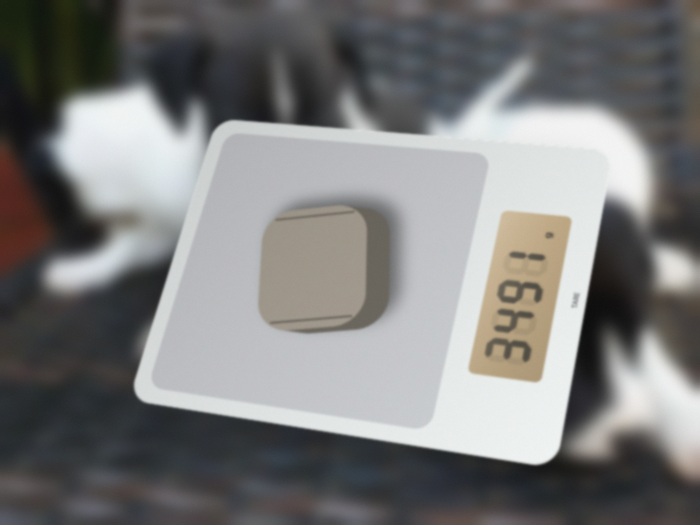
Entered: 3491; g
